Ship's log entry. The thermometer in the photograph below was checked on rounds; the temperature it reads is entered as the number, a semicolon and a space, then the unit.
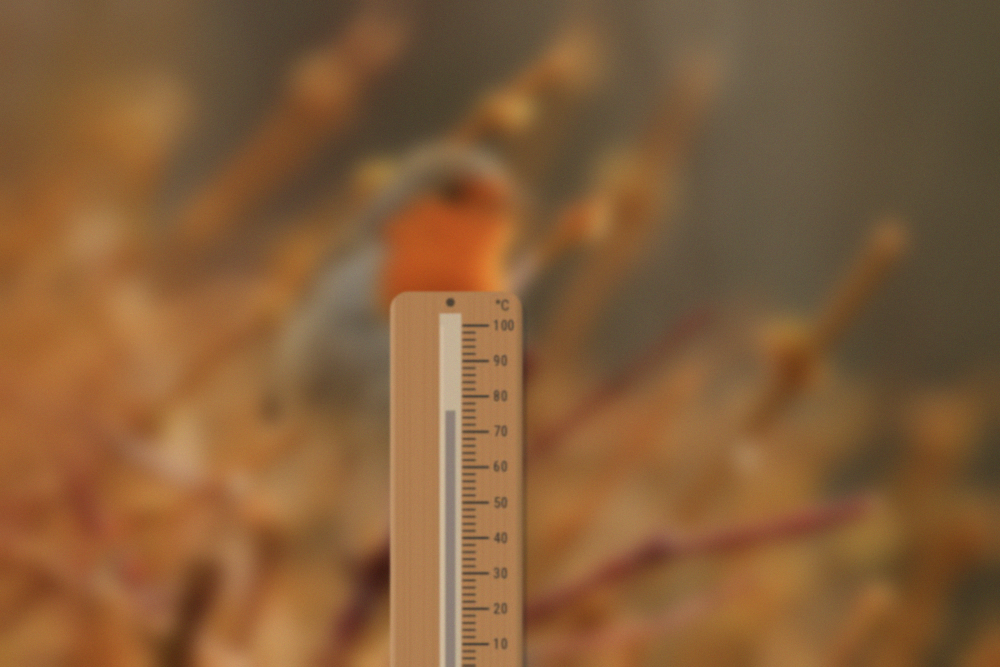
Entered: 76; °C
